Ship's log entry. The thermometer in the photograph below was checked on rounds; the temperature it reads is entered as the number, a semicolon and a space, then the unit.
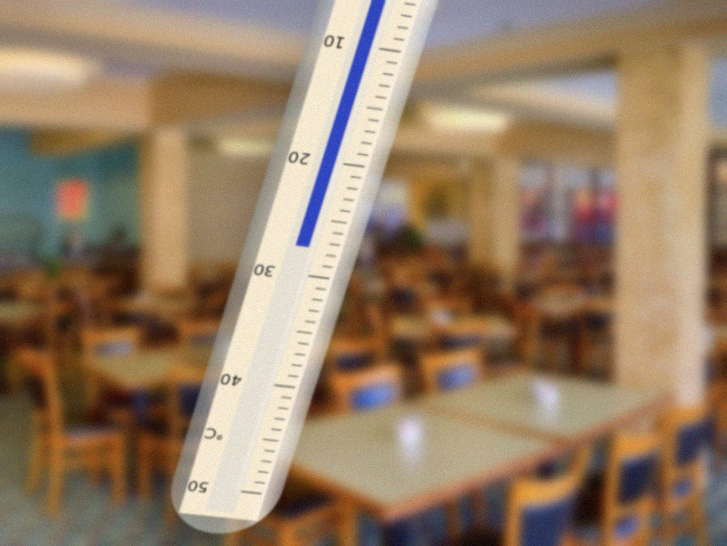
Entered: 27.5; °C
